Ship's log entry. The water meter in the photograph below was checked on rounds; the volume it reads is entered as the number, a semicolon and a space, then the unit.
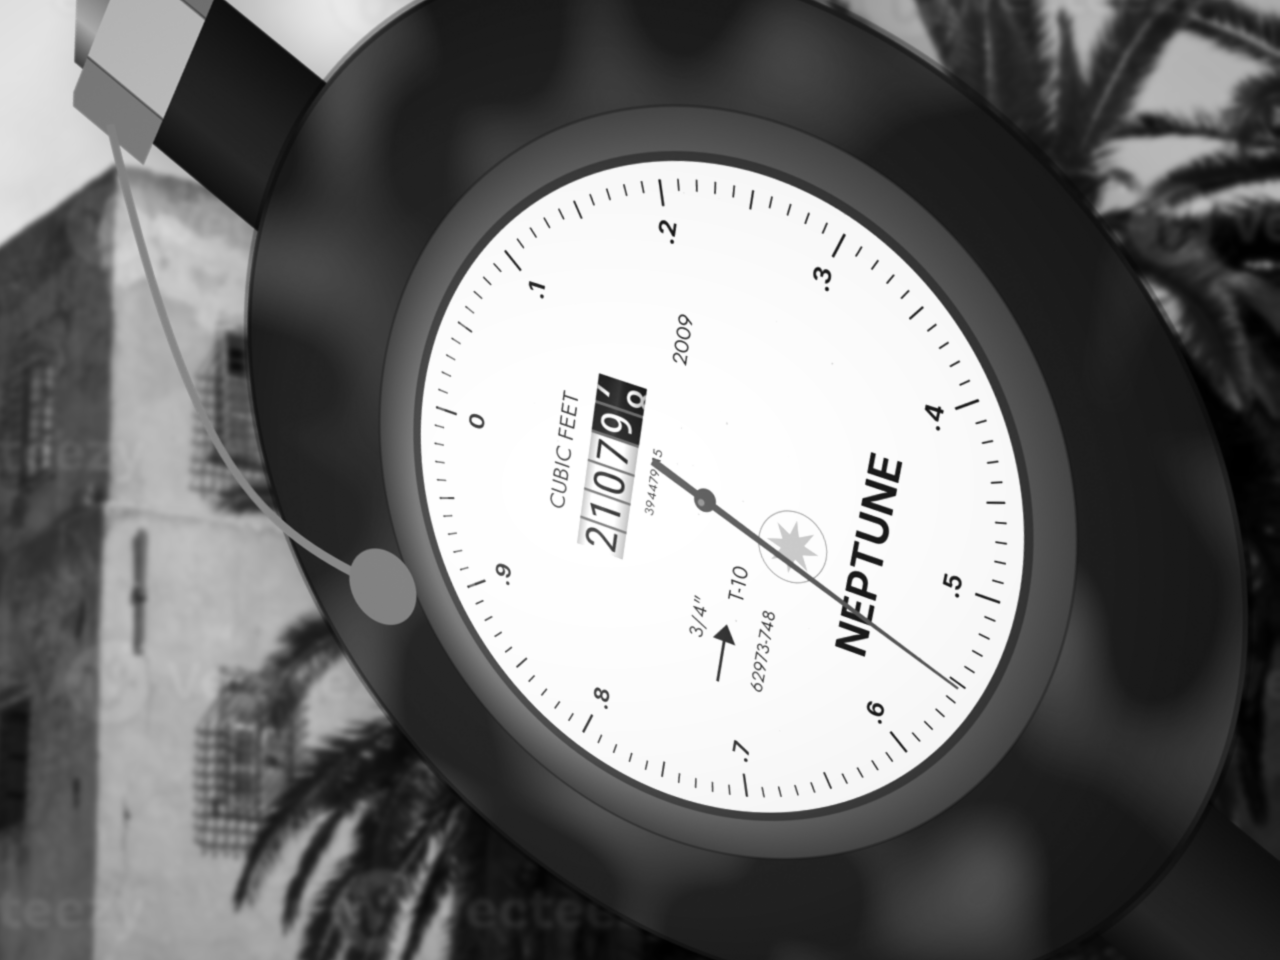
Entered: 210797.55; ft³
